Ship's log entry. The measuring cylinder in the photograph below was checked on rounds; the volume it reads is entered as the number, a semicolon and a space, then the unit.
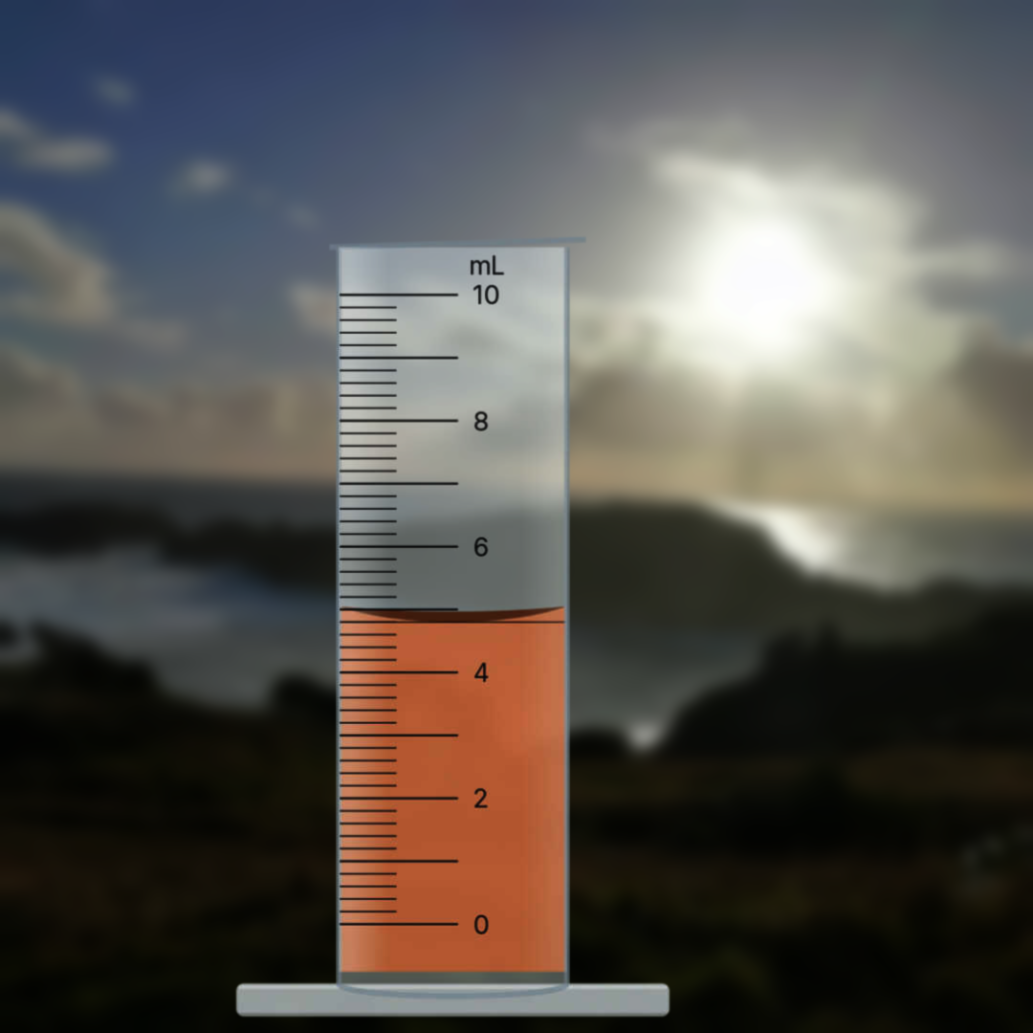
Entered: 4.8; mL
